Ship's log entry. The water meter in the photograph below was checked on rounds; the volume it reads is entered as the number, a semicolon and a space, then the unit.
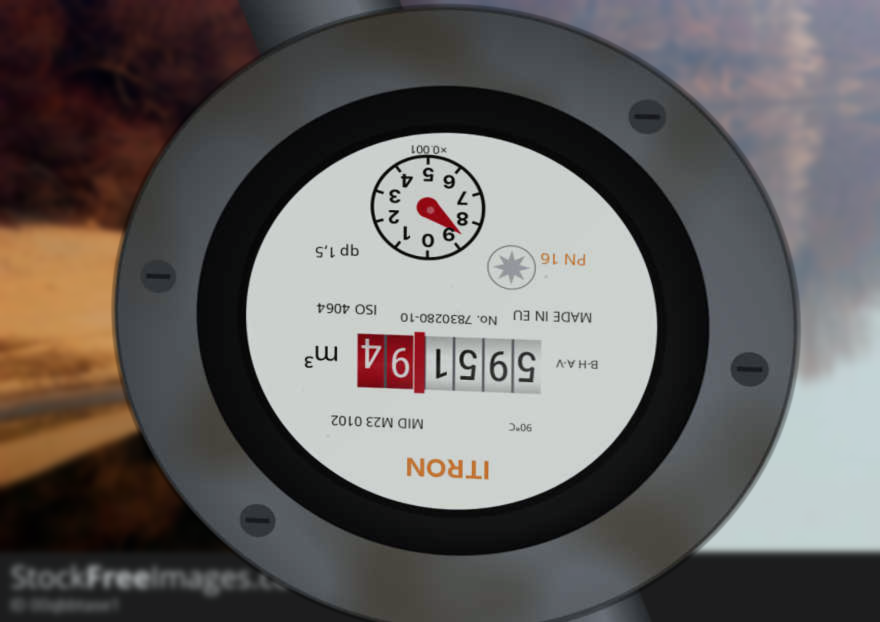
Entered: 5951.938; m³
